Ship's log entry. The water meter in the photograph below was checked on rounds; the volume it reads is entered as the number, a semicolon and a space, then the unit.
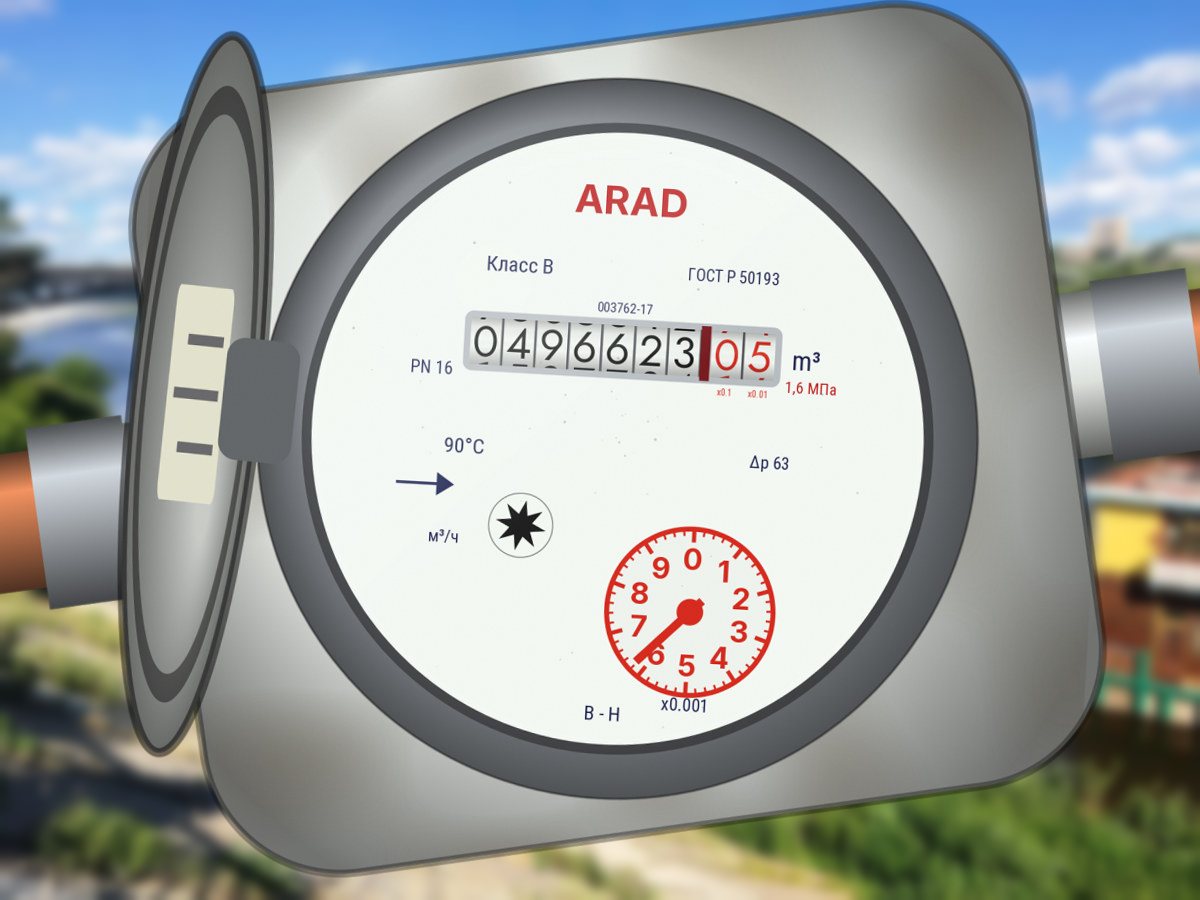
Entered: 496623.056; m³
